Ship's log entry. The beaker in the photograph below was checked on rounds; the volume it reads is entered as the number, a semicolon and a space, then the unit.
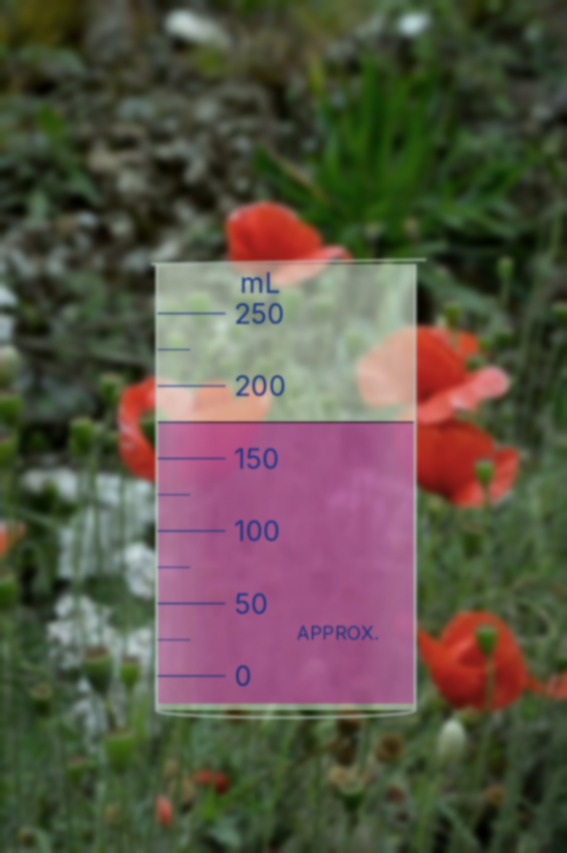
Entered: 175; mL
